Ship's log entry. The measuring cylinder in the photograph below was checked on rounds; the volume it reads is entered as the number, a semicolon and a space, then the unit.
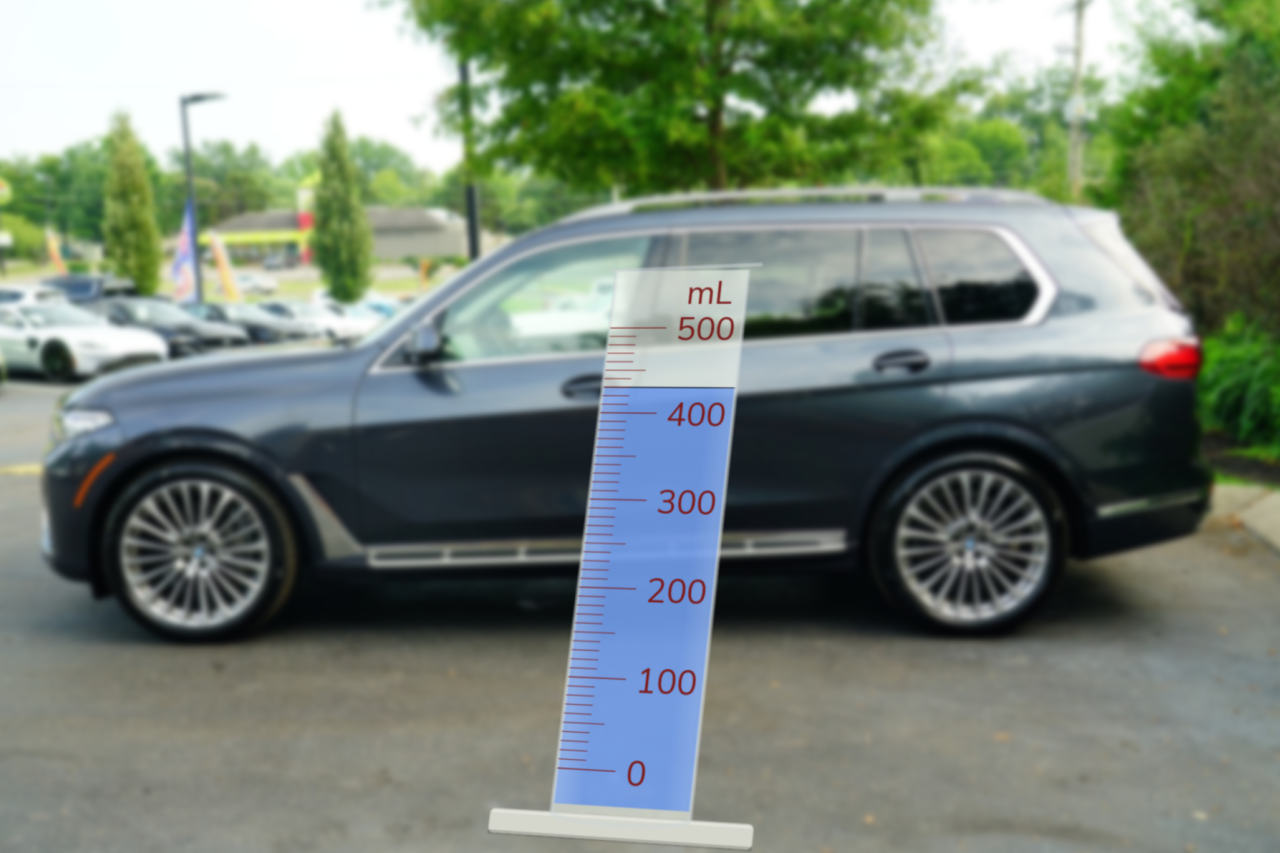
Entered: 430; mL
